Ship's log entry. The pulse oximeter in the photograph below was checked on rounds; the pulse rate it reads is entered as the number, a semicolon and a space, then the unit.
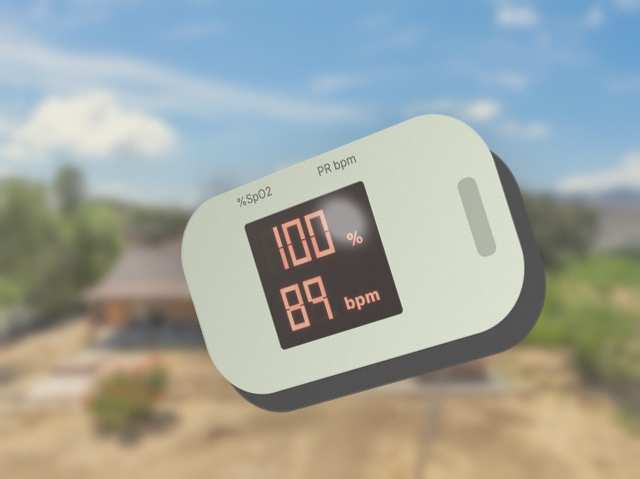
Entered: 89; bpm
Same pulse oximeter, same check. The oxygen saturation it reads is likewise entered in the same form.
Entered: 100; %
